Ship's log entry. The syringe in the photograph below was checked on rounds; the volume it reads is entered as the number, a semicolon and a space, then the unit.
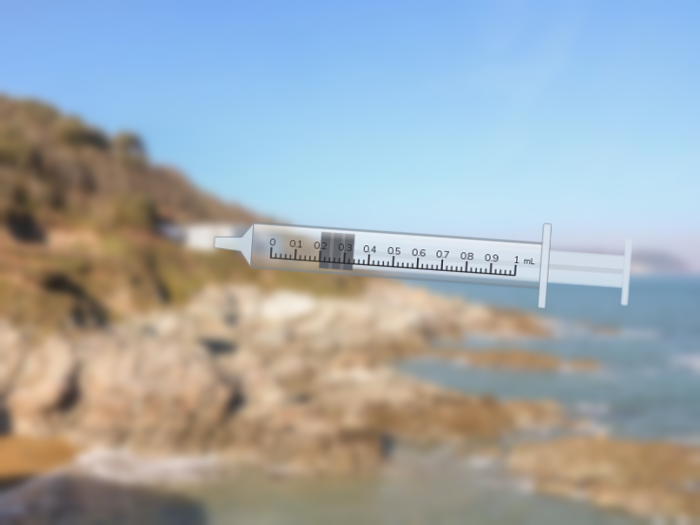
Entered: 0.2; mL
